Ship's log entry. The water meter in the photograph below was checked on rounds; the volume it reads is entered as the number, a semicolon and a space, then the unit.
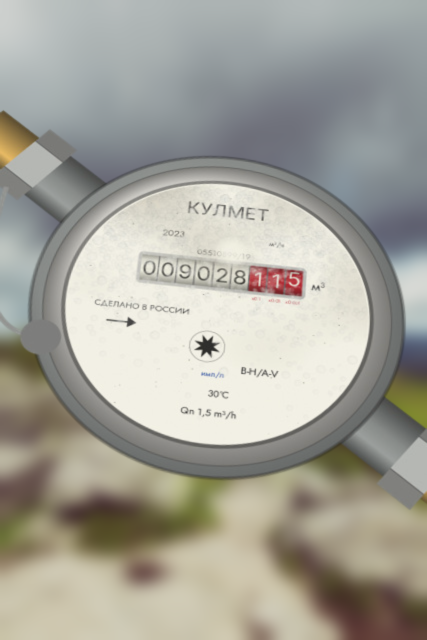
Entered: 9028.115; m³
